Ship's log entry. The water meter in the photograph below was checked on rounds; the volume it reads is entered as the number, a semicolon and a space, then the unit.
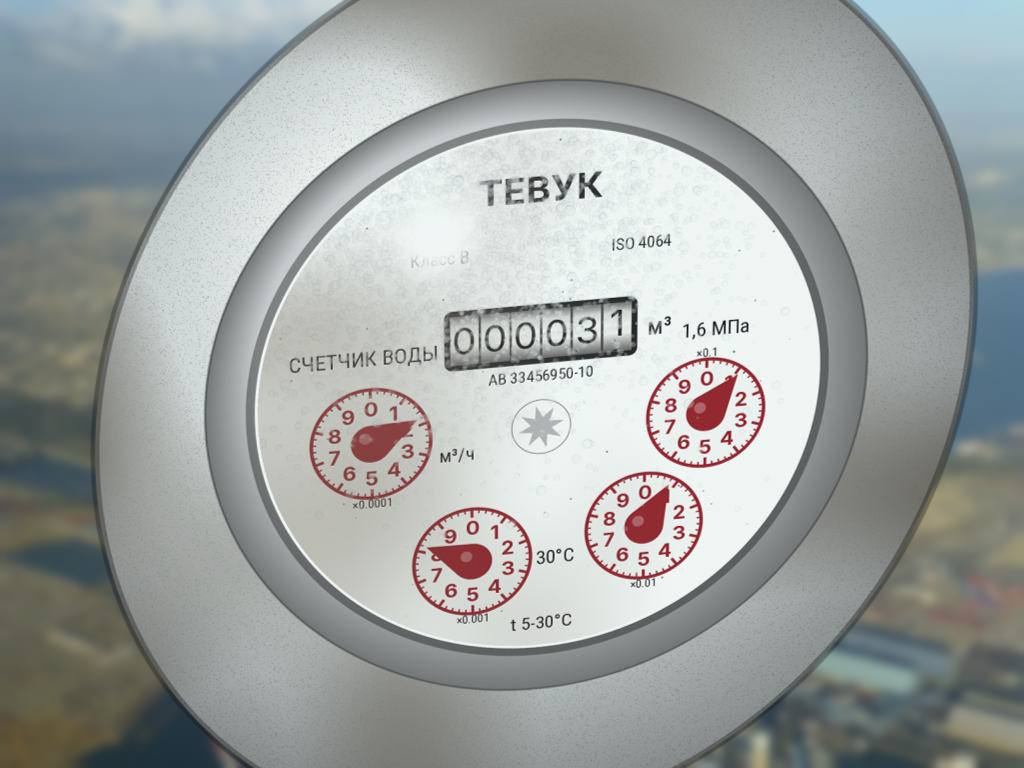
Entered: 31.1081; m³
